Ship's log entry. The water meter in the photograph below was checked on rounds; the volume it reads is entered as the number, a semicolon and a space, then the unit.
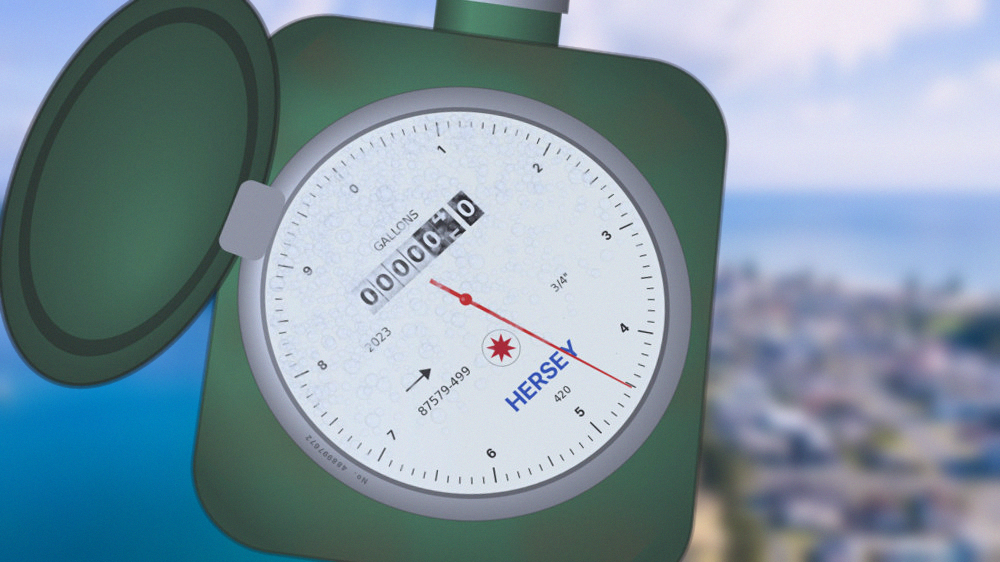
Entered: 44.5; gal
